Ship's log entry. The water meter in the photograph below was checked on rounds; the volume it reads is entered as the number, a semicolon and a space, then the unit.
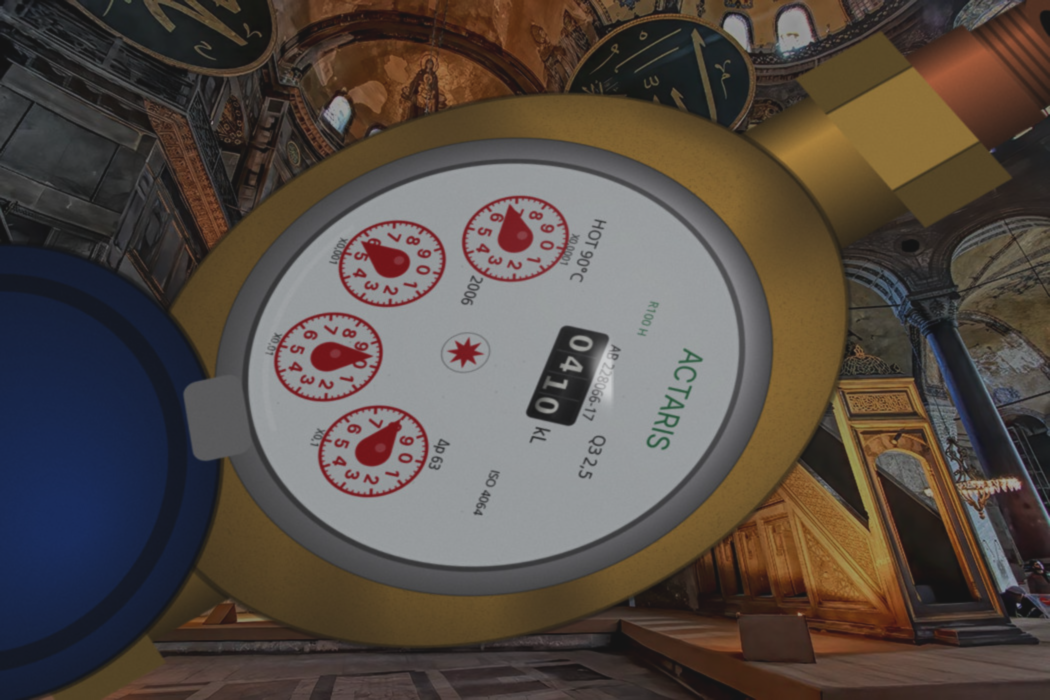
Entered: 409.7956; kL
